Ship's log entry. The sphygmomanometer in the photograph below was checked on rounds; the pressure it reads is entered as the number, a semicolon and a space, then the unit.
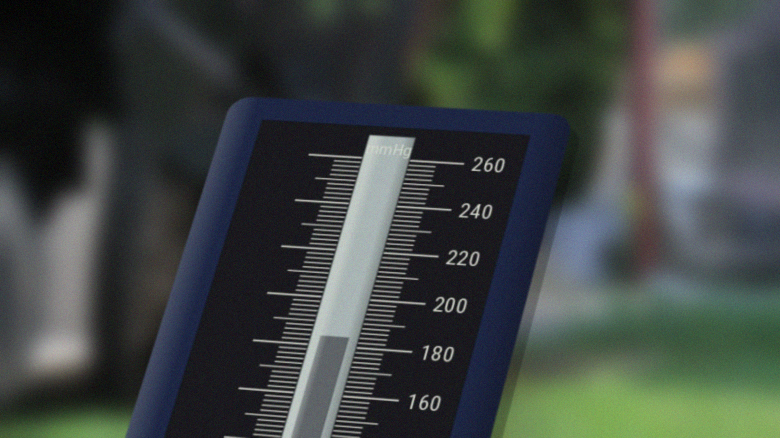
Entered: 184; mmHg
